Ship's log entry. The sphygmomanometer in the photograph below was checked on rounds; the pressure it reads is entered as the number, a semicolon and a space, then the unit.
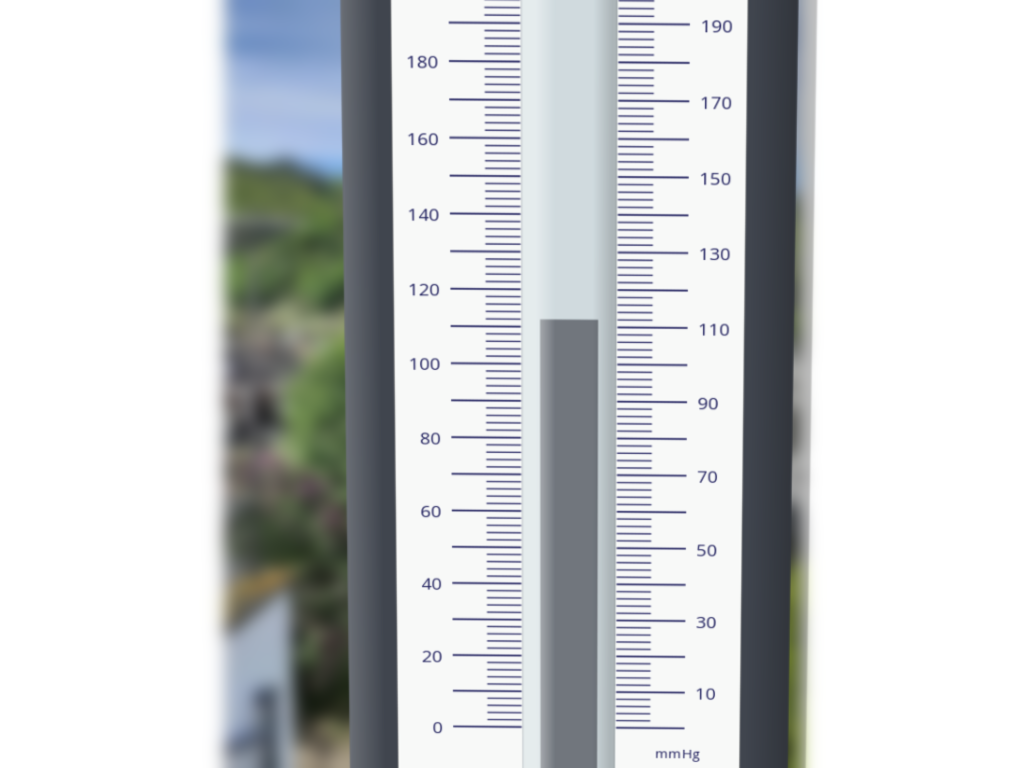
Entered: 112; mmHg
